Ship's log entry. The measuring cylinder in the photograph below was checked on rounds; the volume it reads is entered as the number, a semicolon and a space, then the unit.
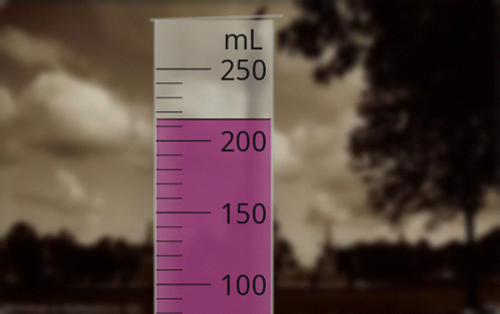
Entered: 215; mL
